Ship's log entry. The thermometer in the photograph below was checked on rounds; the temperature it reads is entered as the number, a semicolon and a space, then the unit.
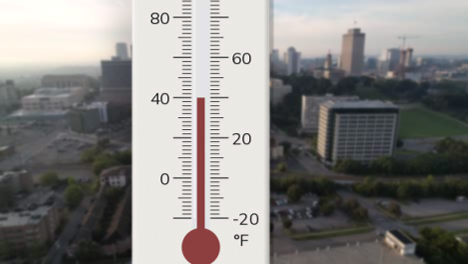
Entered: 40; °F
